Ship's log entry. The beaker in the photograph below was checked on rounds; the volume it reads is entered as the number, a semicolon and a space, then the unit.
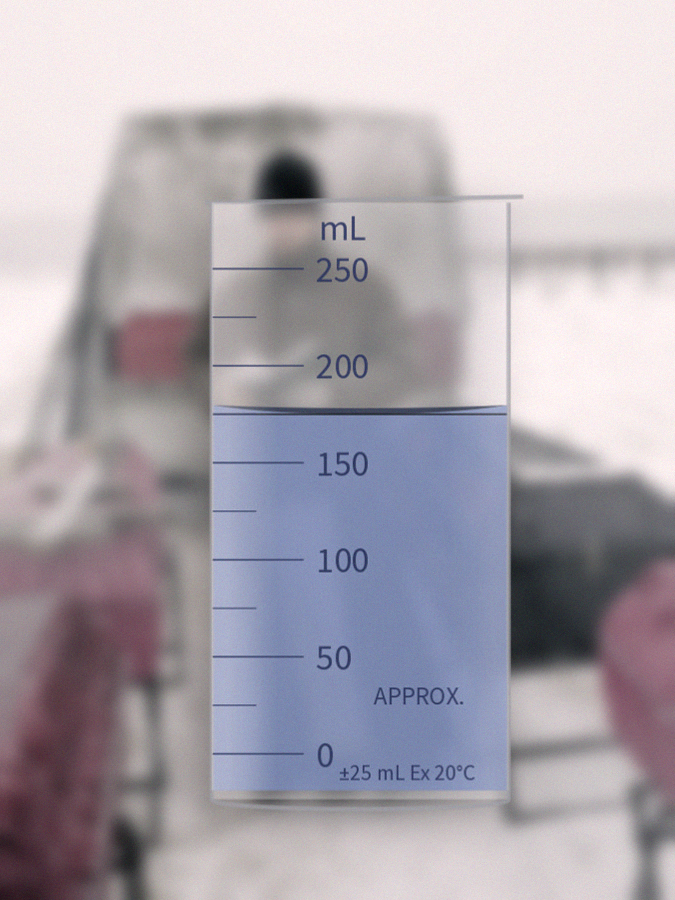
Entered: 175; mL
